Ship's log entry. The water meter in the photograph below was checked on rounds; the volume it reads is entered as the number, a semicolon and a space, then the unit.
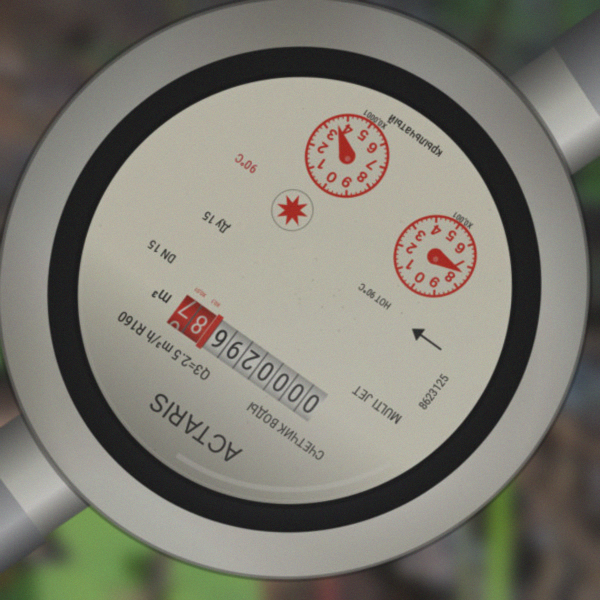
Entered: 296.8673; m³
